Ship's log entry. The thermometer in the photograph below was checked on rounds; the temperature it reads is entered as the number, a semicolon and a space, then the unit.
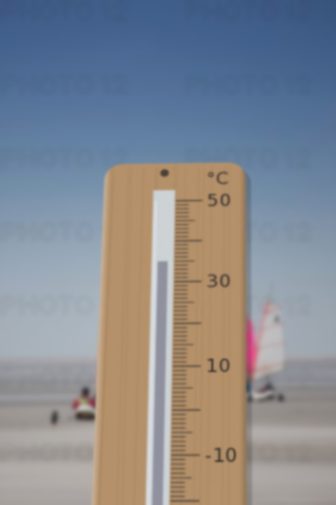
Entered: 35; °C
